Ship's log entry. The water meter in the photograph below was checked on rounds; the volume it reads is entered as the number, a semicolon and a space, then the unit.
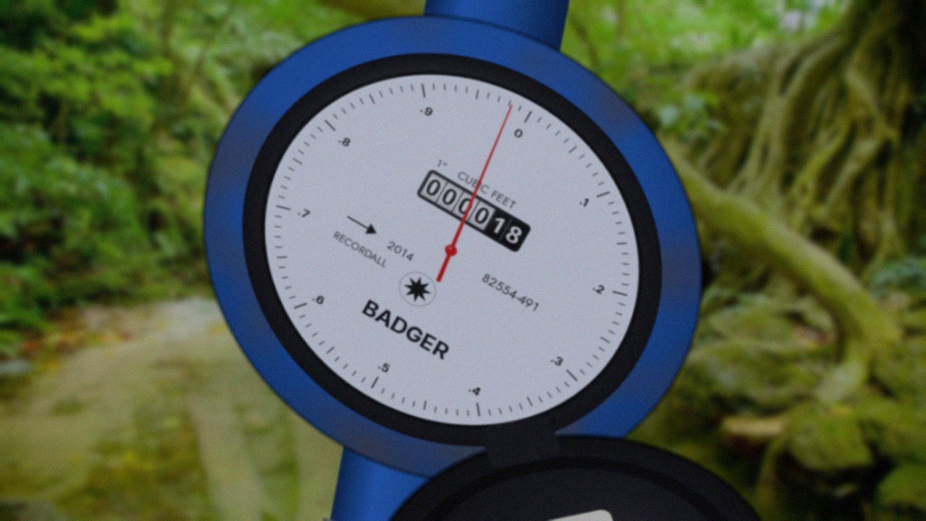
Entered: 17.98; ft³
